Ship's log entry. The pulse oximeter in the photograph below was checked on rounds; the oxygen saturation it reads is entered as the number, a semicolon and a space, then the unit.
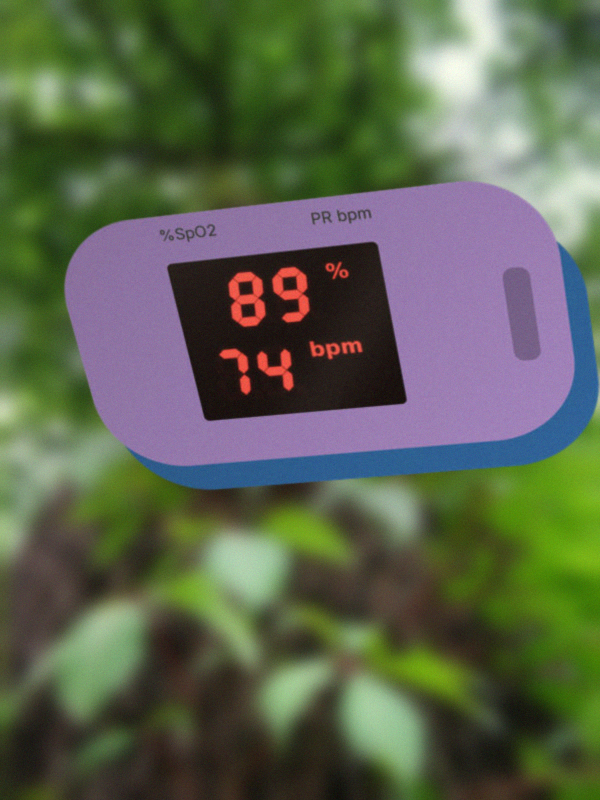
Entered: 89; %
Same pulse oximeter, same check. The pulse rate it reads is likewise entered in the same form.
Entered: 74; bpm
